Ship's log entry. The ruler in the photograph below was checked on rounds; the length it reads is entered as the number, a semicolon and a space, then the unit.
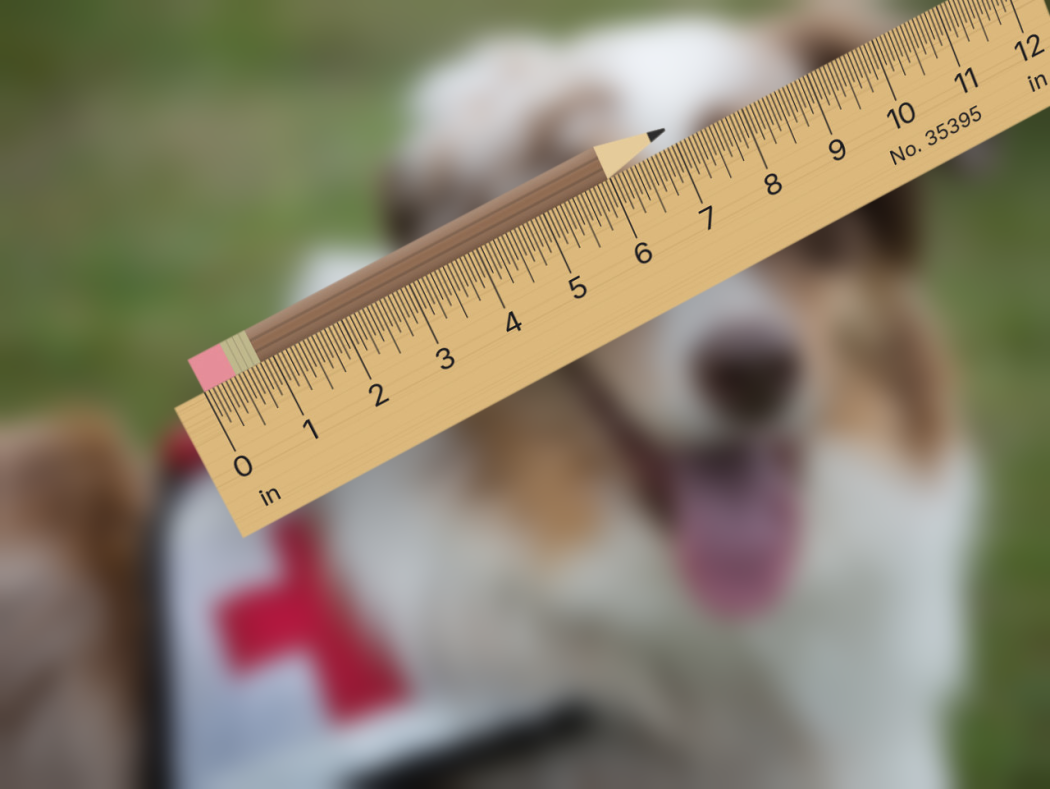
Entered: 6.9375; in
